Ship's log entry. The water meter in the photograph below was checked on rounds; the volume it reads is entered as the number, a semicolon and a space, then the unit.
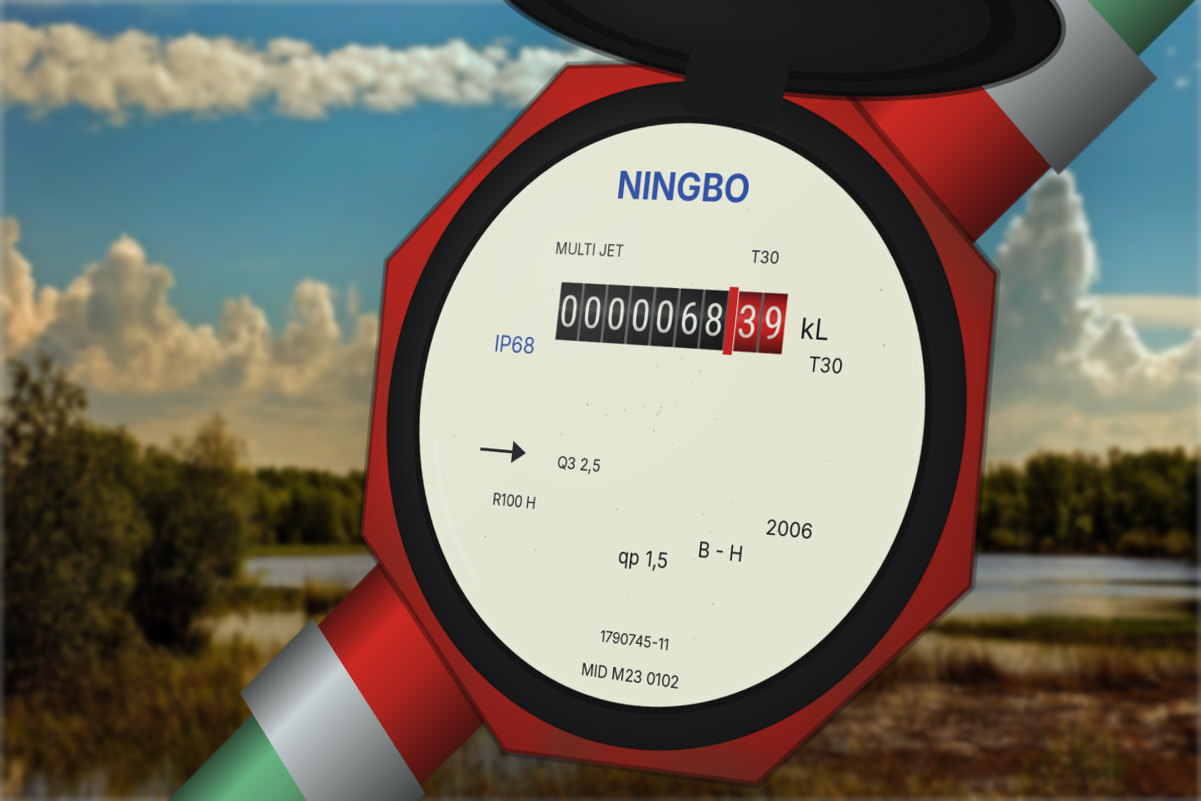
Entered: 68.39; kL
